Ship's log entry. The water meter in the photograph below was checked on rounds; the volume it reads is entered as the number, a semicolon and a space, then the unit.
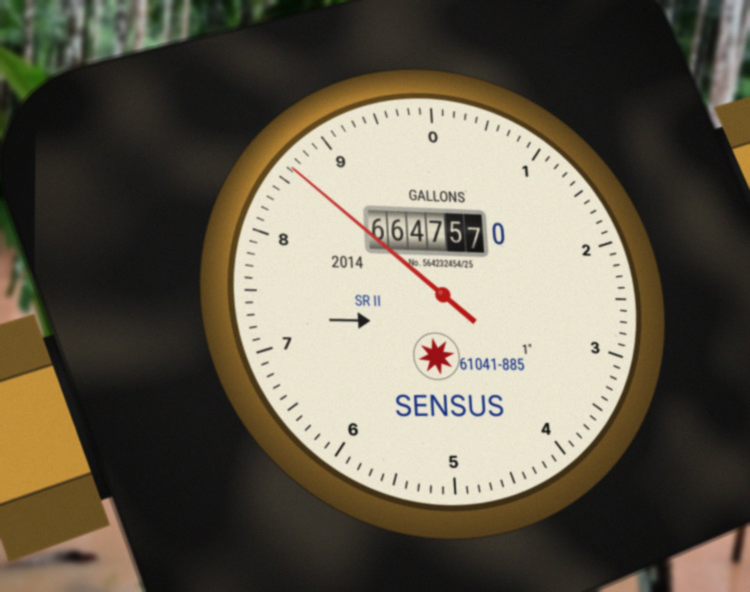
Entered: 6647568.6; gal
